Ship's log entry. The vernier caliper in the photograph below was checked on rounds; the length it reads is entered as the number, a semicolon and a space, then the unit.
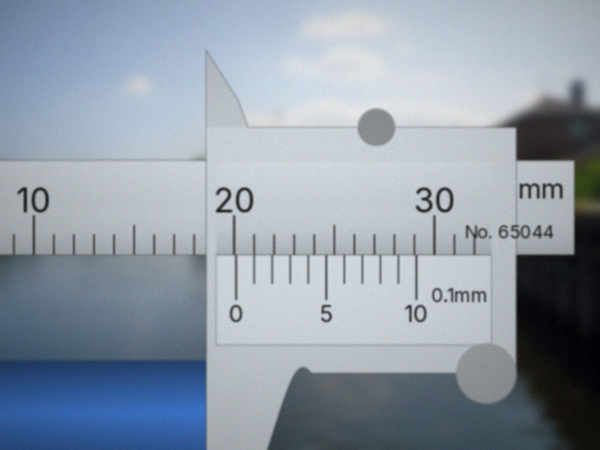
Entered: 20.1; mm
